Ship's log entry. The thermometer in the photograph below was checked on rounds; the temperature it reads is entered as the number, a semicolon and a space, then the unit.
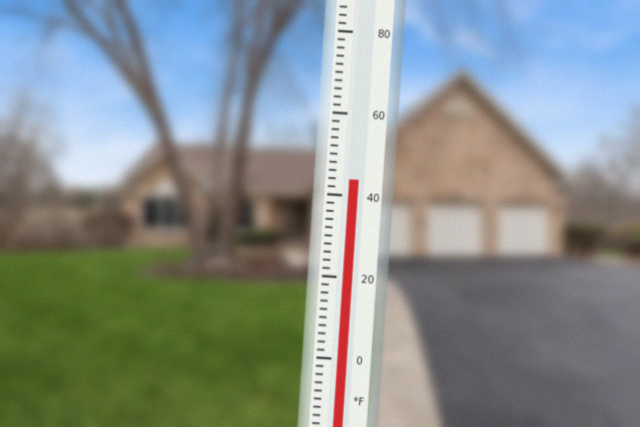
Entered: 44; °F
